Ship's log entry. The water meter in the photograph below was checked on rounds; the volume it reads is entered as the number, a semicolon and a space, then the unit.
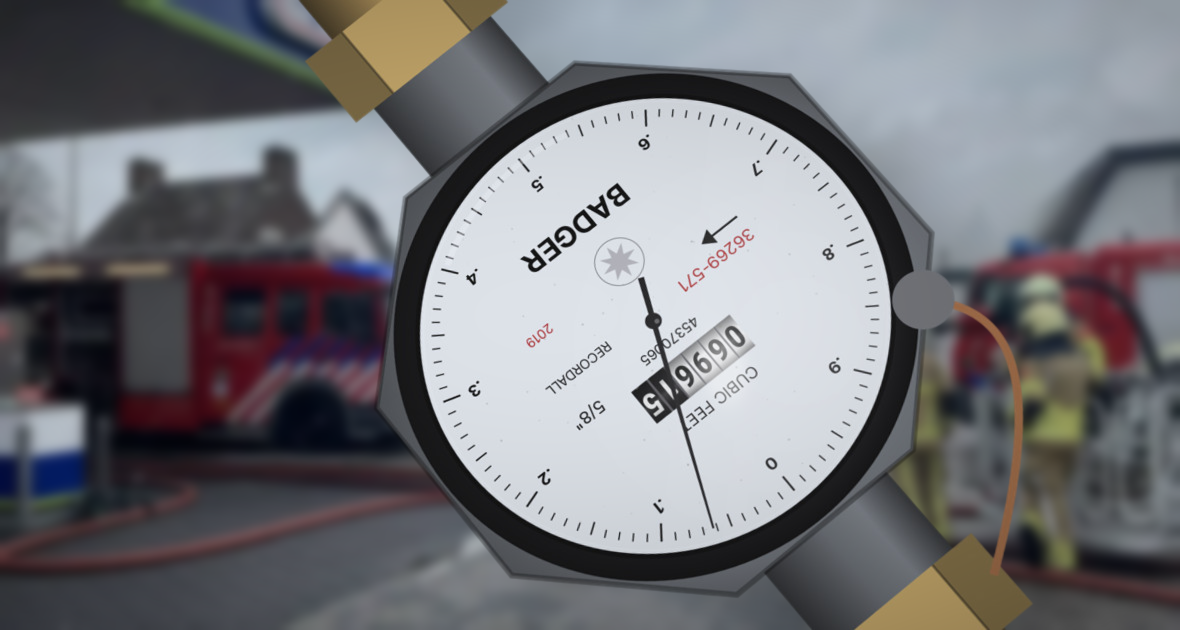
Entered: 69615.06; ft³
